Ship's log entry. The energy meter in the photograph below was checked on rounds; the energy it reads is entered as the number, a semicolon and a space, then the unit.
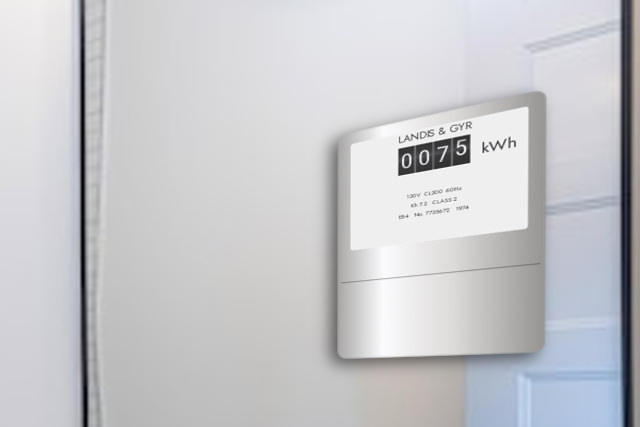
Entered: 75; kWh
